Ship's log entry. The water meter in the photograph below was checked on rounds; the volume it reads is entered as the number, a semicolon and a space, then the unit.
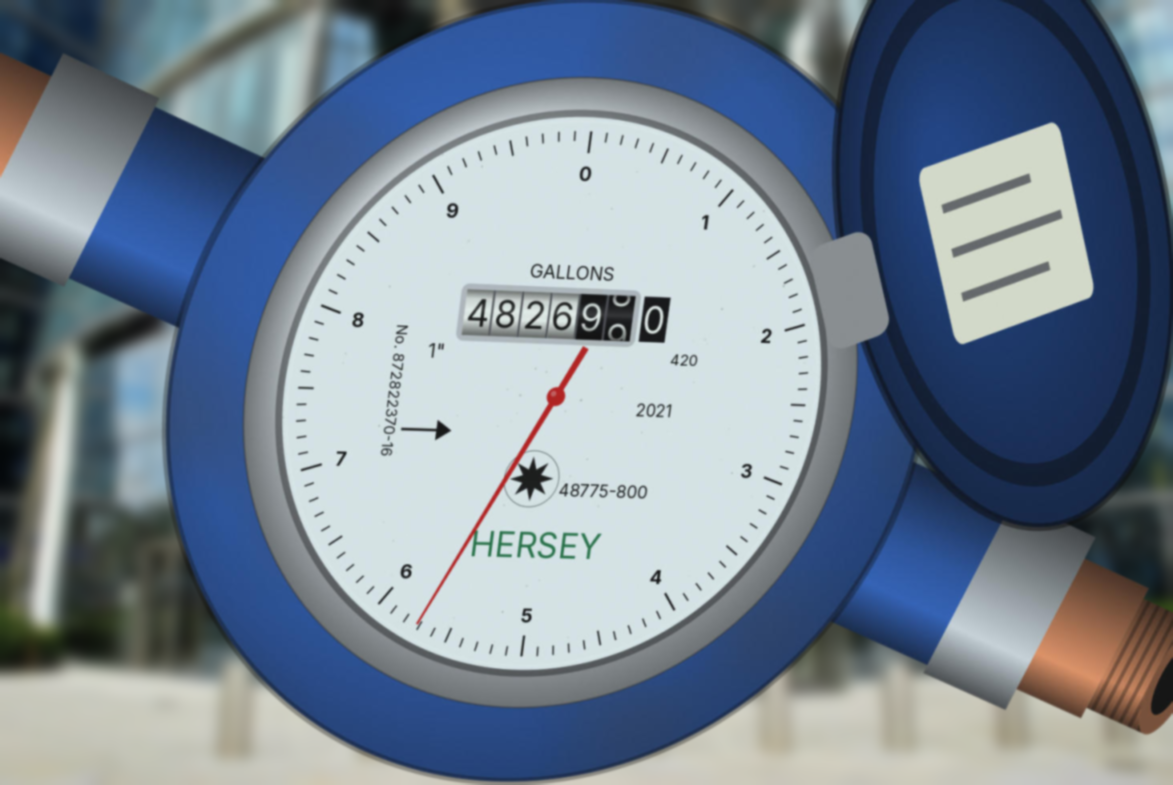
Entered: 4826985.7; gal
